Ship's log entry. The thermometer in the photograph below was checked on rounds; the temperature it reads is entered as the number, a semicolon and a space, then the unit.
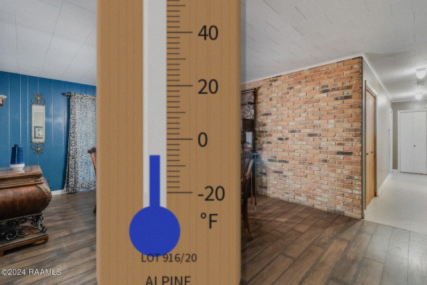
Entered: -6; °F
